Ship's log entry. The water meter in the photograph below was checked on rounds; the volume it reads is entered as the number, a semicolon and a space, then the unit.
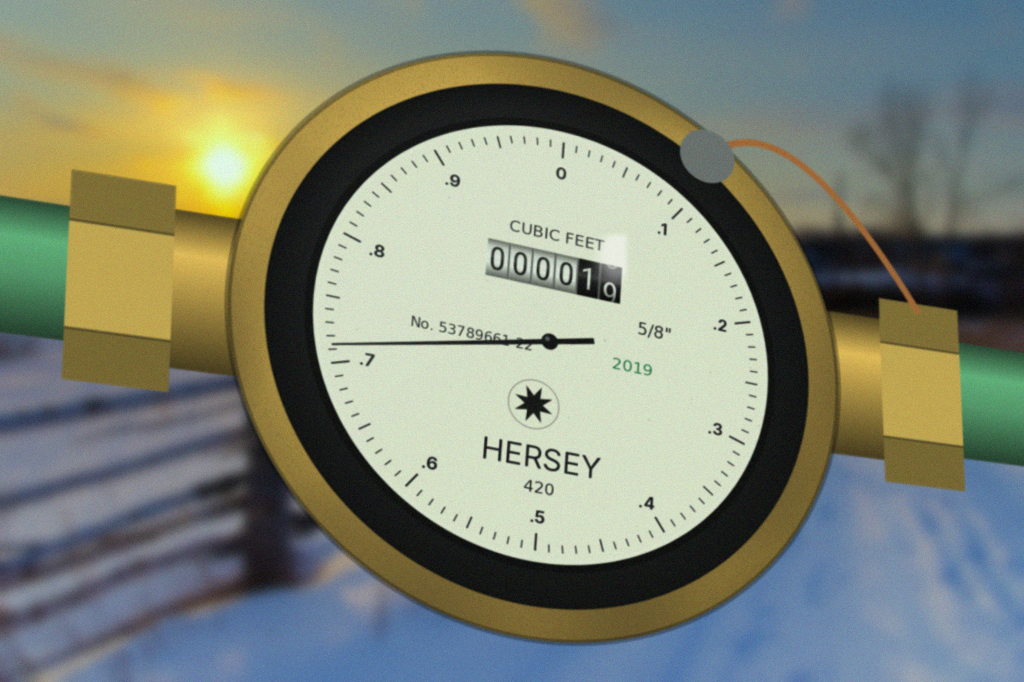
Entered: 18.71; ft³
